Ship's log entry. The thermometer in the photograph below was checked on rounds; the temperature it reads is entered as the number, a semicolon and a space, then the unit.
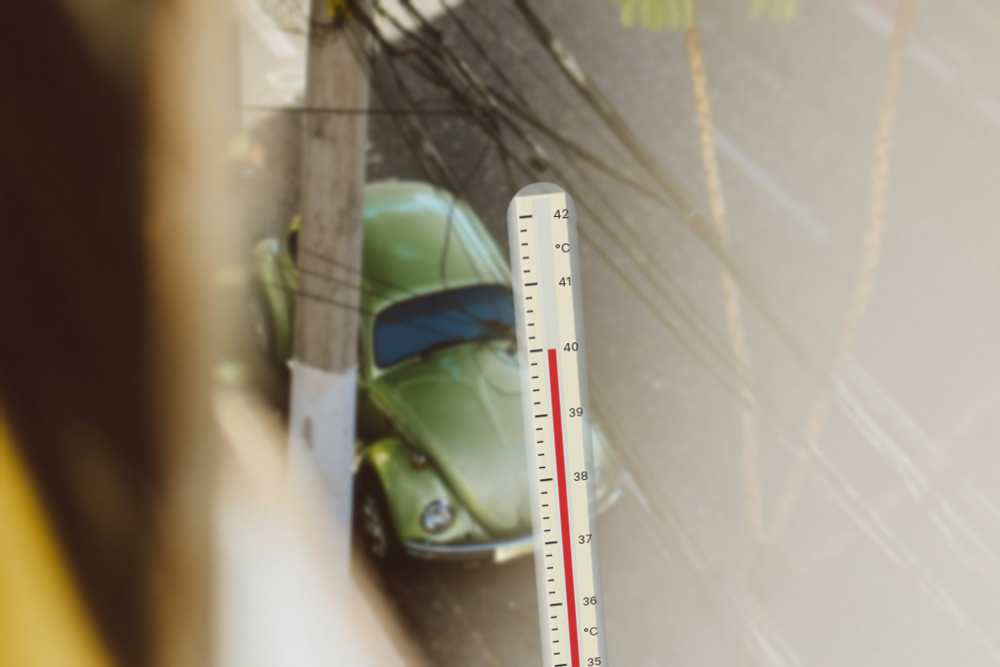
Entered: 40; °C
